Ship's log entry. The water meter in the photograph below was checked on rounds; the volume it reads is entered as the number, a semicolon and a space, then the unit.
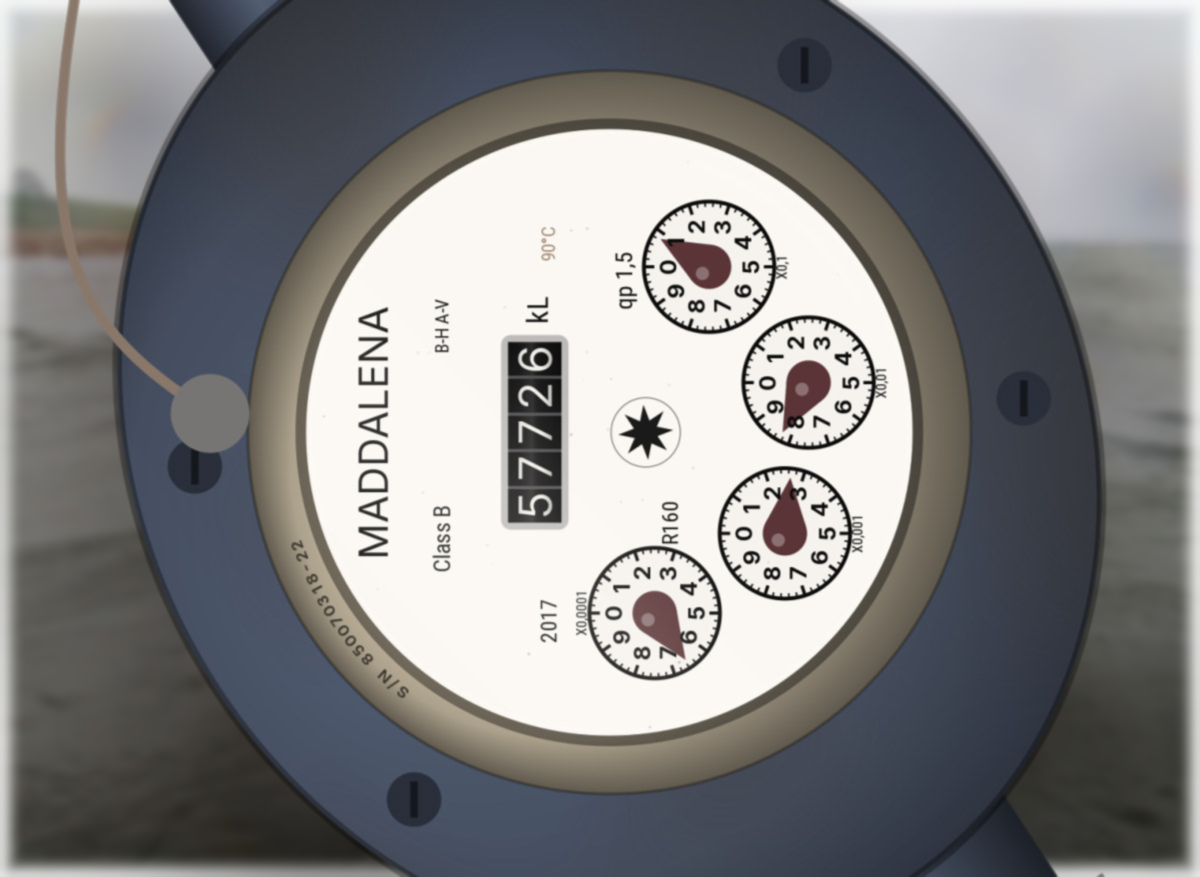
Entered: 57726.0826; kL
